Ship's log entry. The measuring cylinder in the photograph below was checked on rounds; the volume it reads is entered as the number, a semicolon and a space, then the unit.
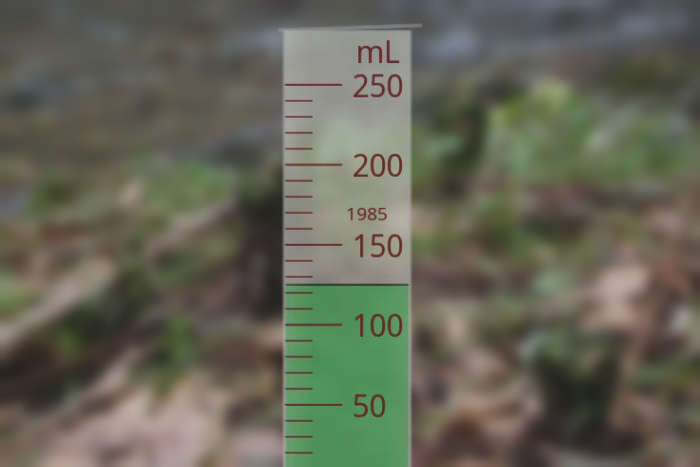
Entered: 125; mL
